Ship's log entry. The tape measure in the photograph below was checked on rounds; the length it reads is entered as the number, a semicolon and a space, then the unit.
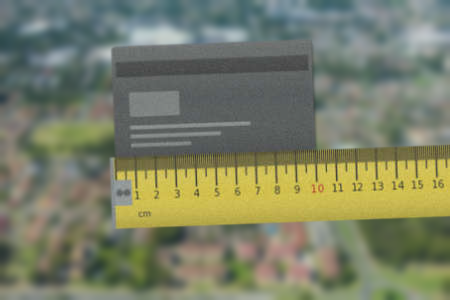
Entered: 10; cm
